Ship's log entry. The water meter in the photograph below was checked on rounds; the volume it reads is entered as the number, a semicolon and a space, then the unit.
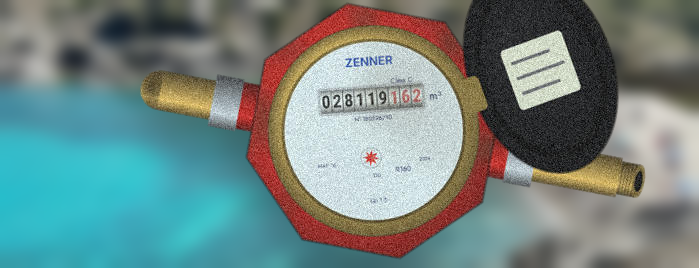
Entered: 28119.162; m³
